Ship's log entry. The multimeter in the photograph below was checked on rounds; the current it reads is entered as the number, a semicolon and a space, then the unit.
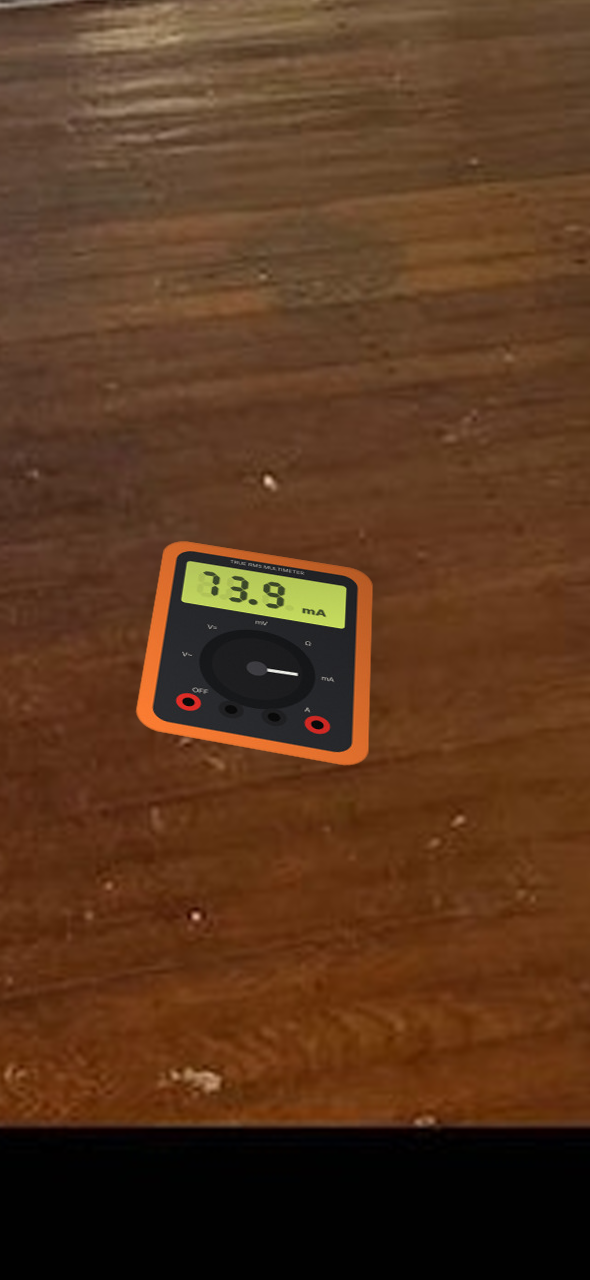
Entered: 73.9; mA
